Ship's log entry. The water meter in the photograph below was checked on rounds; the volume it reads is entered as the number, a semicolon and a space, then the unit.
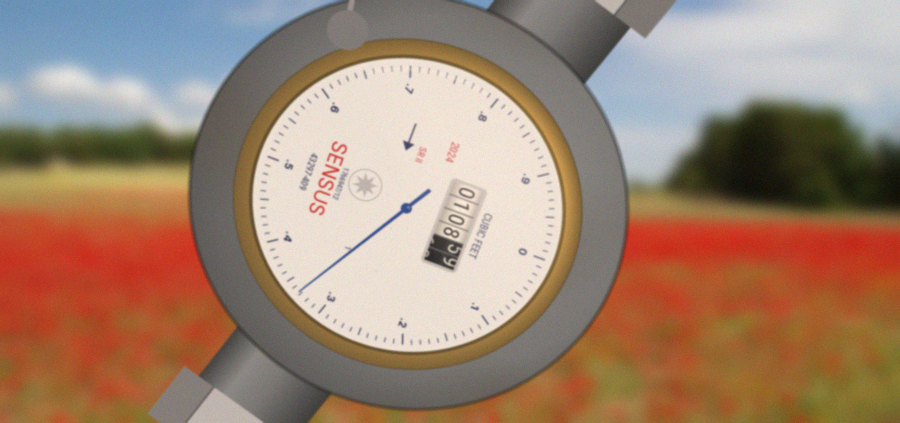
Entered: 10859.33; ft³
